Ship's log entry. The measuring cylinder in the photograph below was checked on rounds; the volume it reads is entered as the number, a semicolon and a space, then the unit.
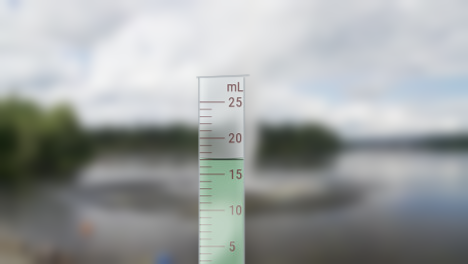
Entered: 17; mL
